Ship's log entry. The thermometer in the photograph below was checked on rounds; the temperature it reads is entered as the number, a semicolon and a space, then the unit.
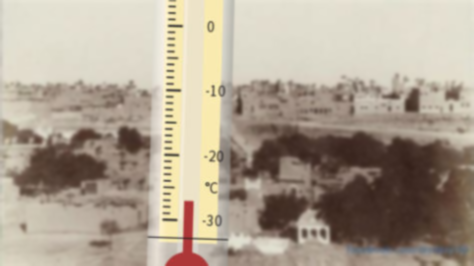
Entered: -27; °C
